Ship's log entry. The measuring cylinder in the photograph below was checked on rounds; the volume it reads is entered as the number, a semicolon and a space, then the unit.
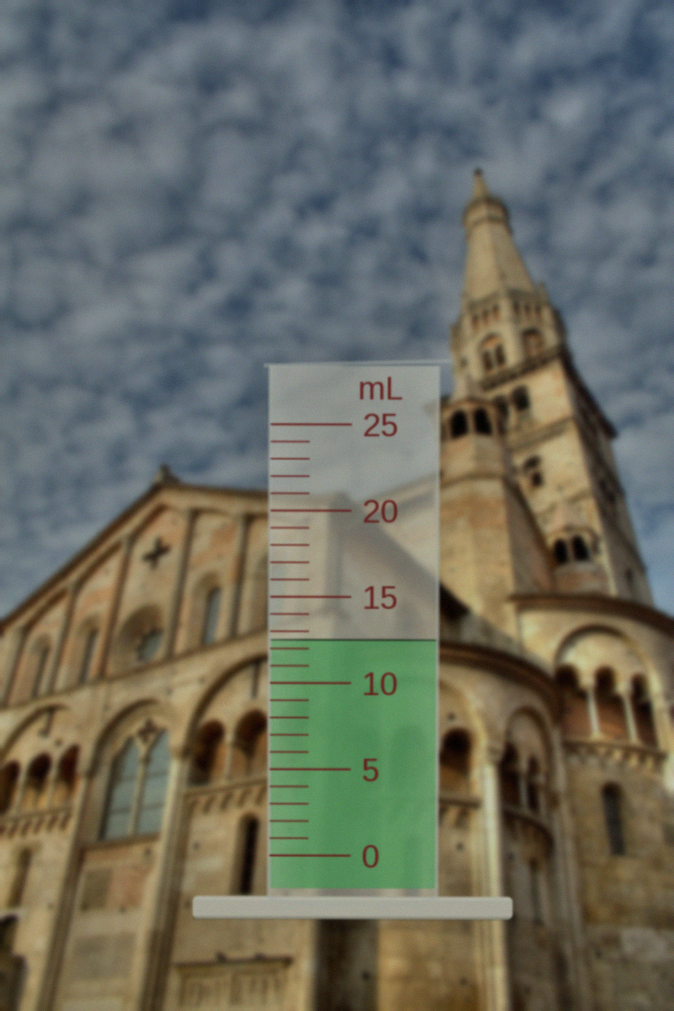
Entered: 12.5; mL
